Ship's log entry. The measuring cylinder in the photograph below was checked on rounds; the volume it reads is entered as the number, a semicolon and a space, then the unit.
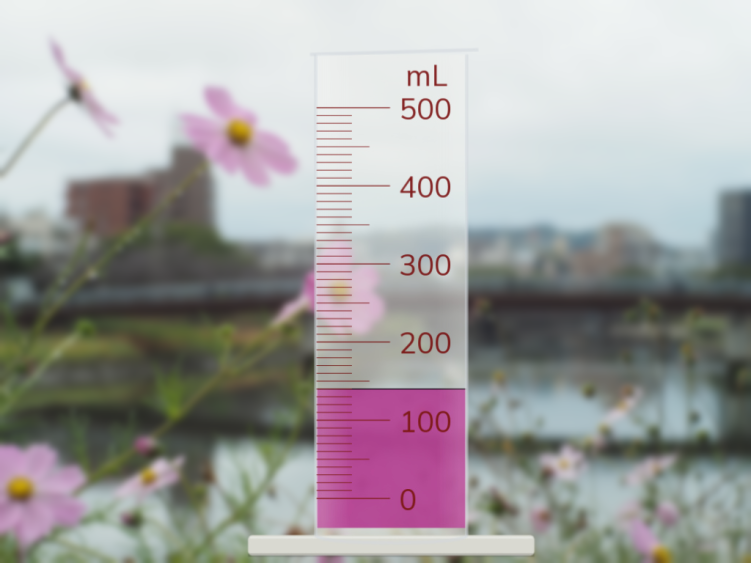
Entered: 140; mL
